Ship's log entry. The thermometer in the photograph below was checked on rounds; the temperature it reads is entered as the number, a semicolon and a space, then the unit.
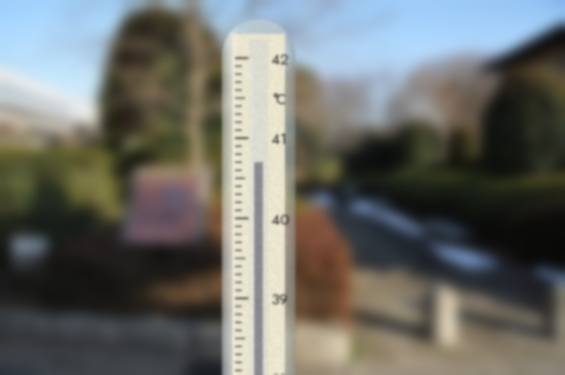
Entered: 40.7; °C
